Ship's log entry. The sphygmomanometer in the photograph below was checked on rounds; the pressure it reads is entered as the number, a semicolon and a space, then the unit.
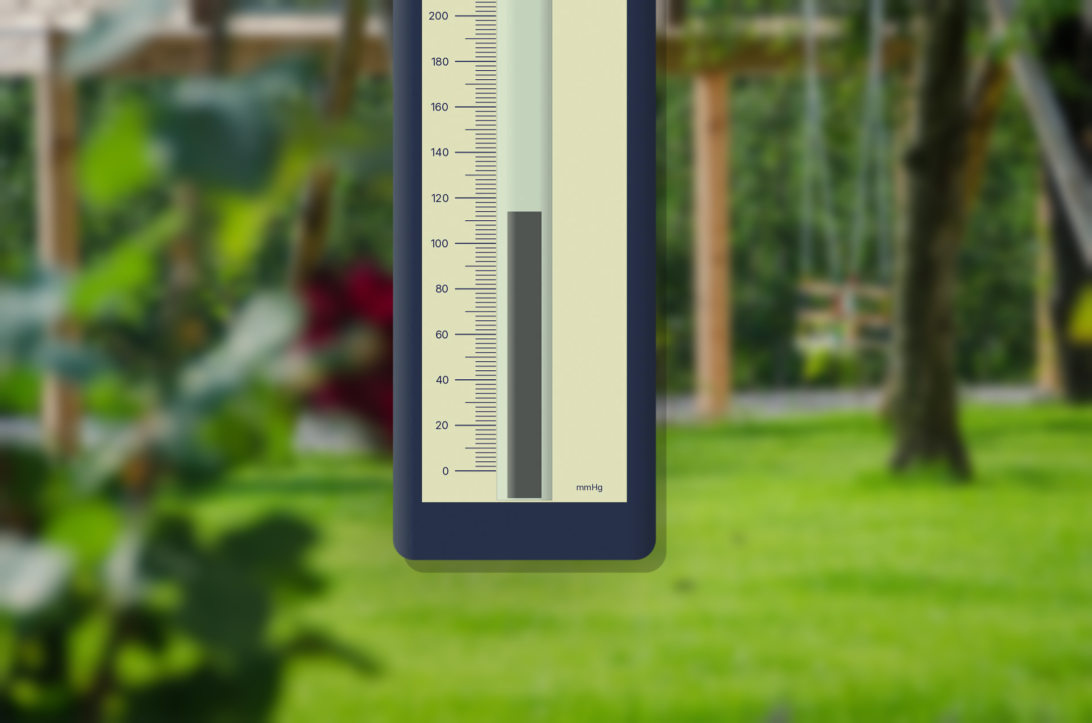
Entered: 114; mmHg
